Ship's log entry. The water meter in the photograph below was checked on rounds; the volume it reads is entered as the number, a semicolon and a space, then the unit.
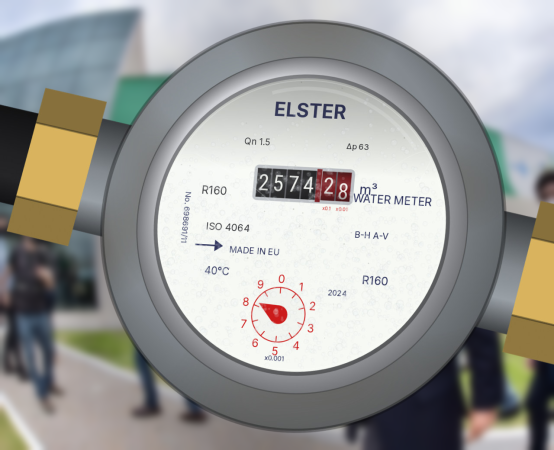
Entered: 2574.278; m³
